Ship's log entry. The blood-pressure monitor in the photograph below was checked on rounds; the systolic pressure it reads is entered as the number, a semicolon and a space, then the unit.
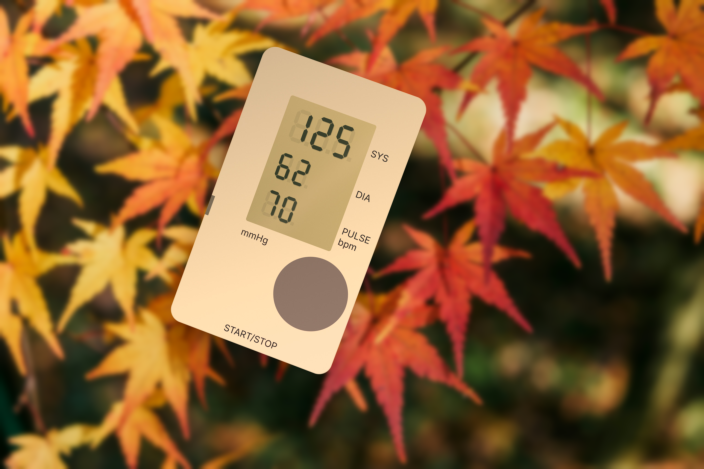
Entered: 125; mmHg
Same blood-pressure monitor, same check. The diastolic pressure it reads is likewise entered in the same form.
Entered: 62; mmHg
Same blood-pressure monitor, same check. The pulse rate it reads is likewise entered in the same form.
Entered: 70; bpm
